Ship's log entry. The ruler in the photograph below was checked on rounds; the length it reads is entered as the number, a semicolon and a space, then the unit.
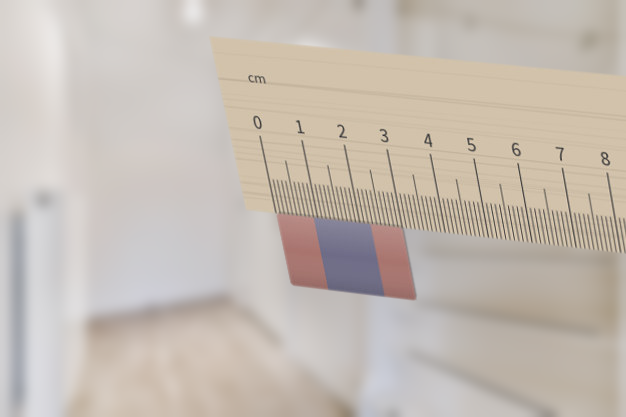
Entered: 3; cm
